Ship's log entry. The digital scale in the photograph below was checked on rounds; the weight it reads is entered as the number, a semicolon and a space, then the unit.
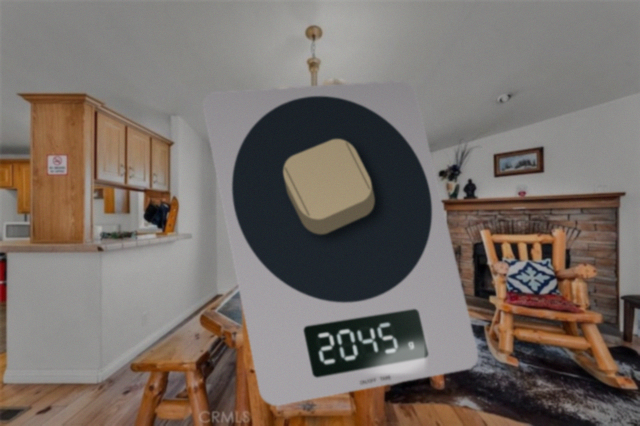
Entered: 2045; g
